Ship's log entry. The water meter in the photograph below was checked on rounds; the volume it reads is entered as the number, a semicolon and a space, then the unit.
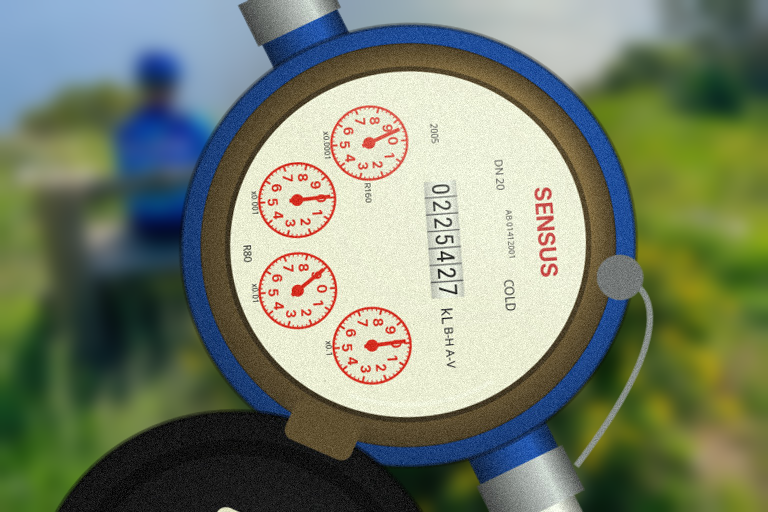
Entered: 225426.9899; kL
